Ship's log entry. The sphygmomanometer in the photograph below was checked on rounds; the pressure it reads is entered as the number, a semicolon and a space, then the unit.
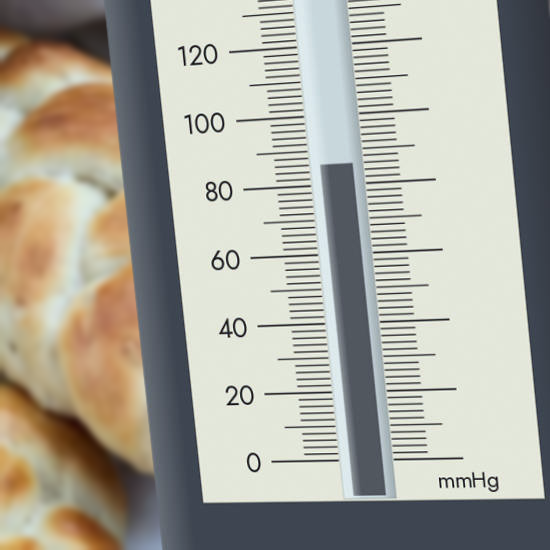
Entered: 86; mmHg
